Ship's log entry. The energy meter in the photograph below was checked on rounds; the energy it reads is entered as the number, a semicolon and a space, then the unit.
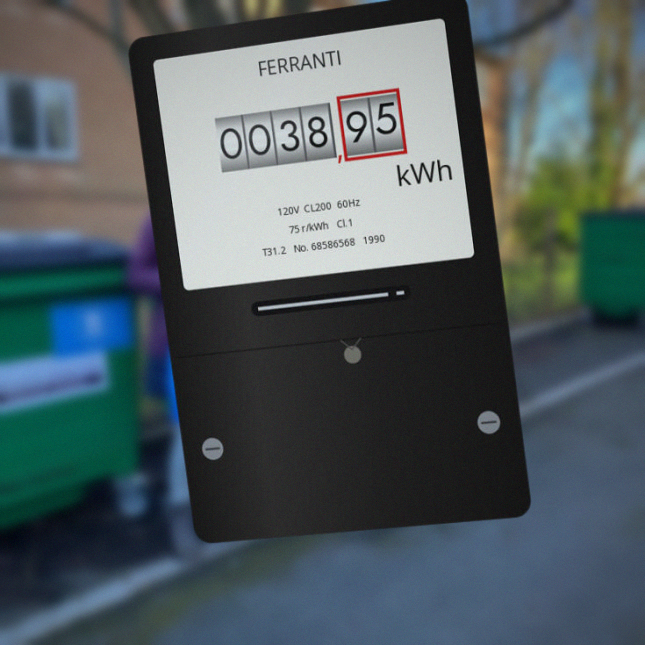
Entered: 38.95; kWh
